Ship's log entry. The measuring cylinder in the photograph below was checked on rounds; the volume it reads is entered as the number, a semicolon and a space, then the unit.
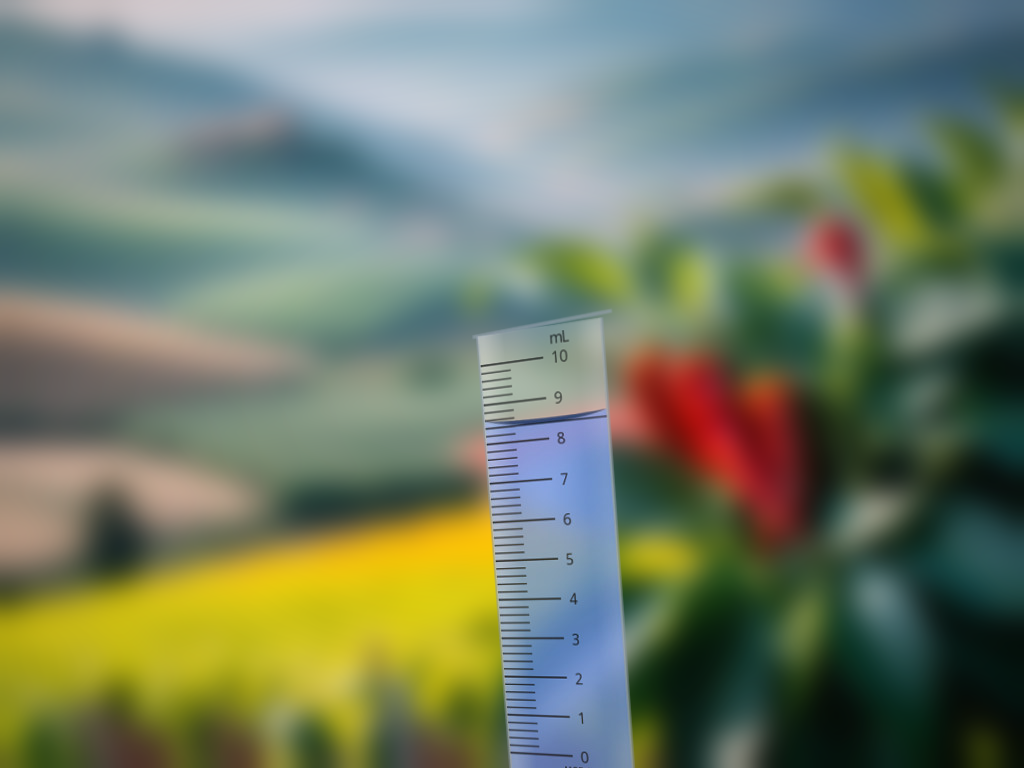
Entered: 8.4; mL
